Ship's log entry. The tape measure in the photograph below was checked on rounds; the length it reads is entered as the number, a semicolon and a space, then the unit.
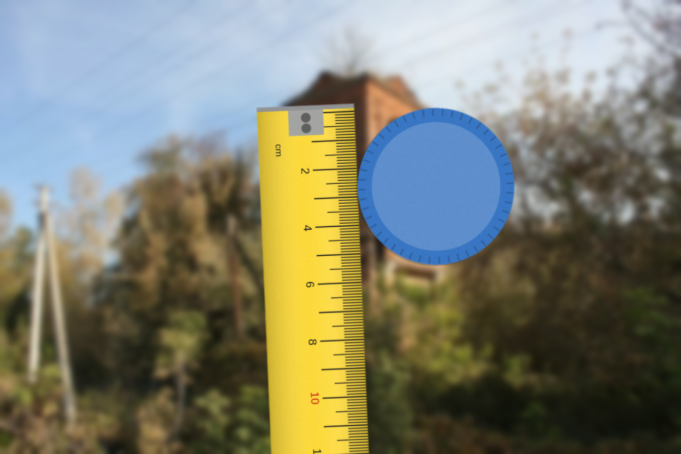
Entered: 5.5; cm
